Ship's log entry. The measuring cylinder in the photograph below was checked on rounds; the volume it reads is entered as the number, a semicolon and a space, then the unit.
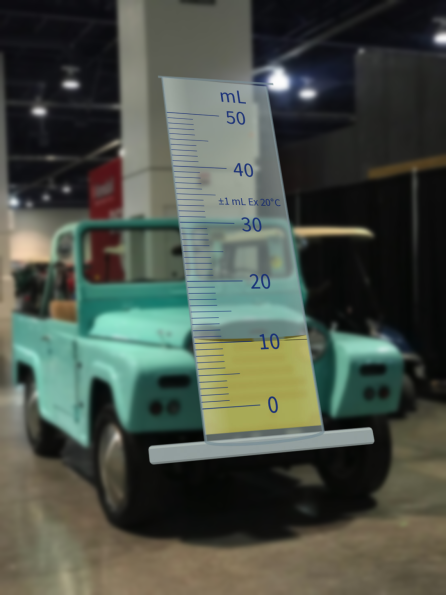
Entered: 10; mL
